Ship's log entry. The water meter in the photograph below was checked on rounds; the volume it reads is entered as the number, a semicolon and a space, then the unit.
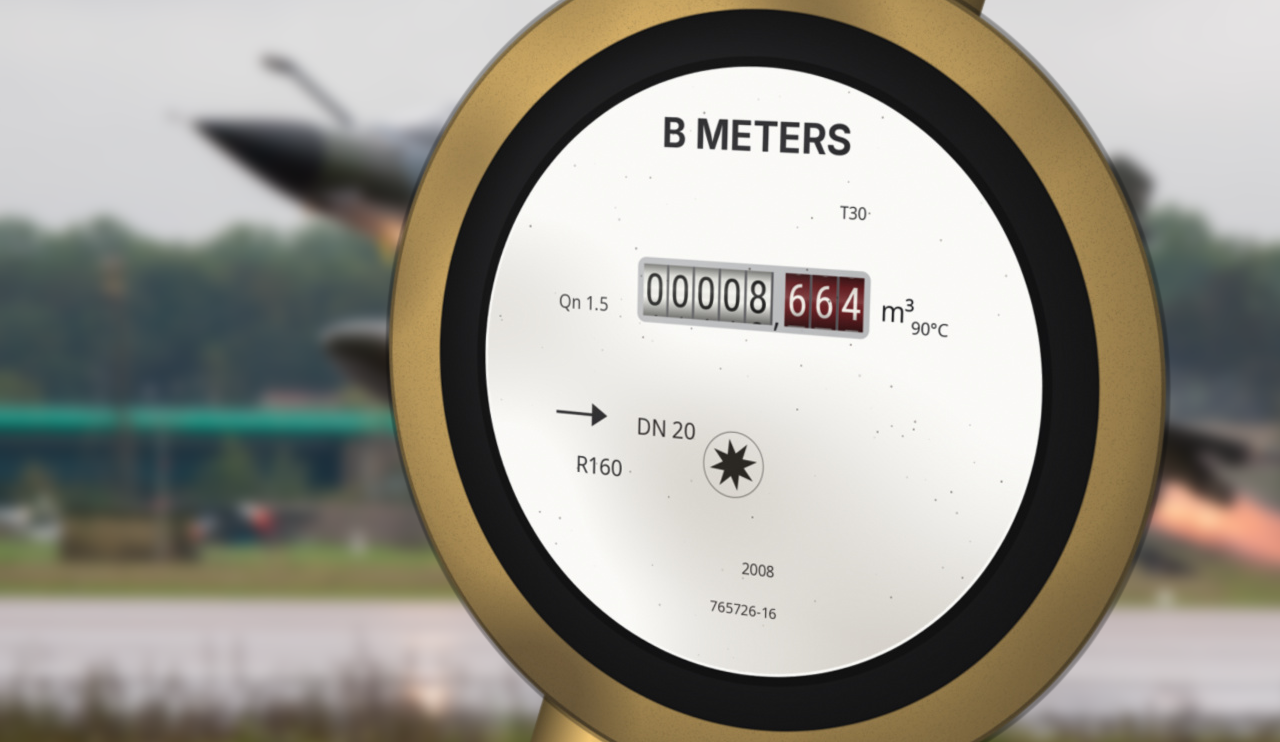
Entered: 8.664; m³
